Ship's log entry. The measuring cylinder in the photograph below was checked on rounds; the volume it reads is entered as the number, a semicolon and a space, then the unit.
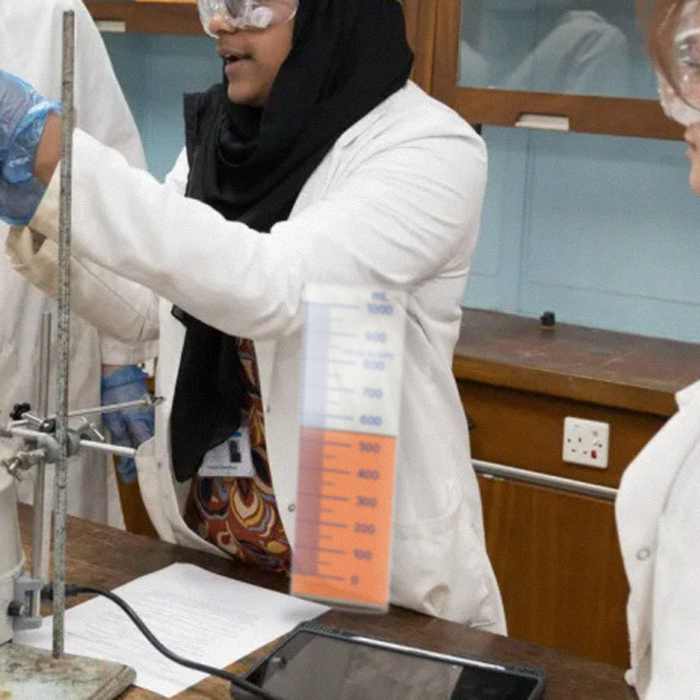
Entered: 550; mL
